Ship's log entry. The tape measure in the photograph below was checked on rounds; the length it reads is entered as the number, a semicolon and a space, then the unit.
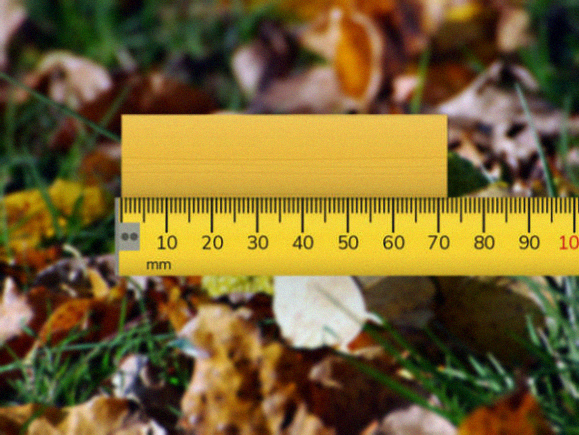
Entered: 72; mm
